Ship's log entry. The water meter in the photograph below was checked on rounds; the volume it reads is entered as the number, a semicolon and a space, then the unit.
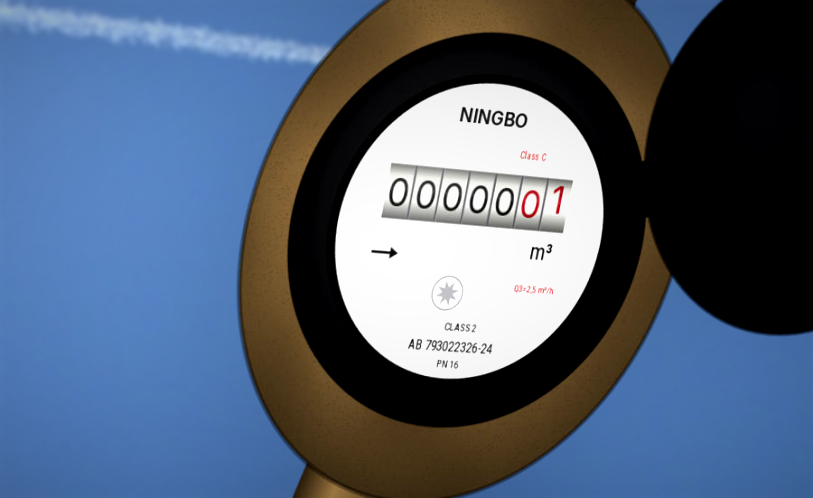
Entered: 0.01; m³
